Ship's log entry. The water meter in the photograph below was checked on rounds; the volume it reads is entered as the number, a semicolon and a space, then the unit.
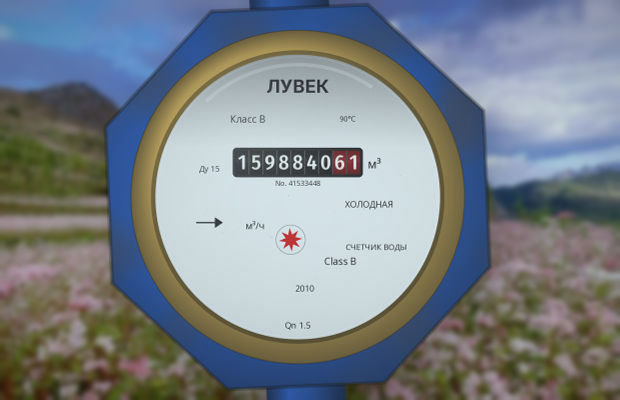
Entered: 1598840.61; m³
